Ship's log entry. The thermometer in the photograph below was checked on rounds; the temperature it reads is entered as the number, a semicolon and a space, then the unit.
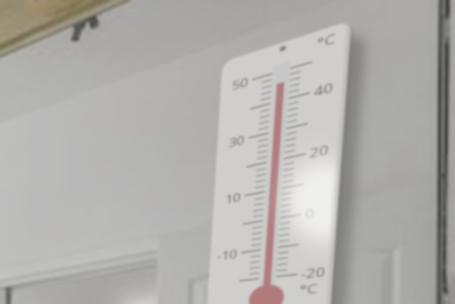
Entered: 46; °C
